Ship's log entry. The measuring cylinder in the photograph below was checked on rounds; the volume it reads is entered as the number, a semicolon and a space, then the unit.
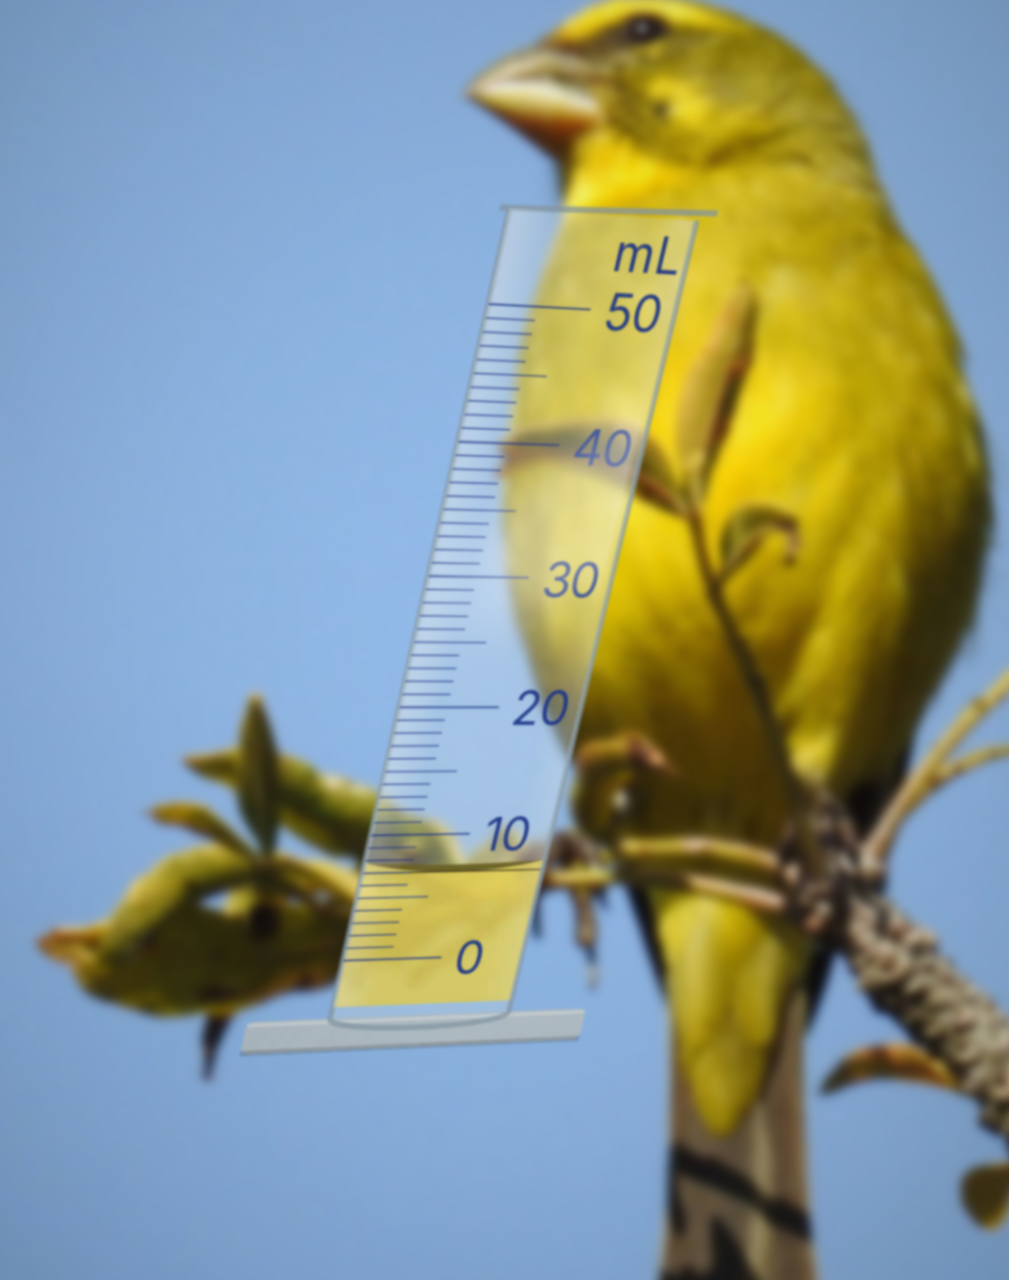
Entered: 7; mL
